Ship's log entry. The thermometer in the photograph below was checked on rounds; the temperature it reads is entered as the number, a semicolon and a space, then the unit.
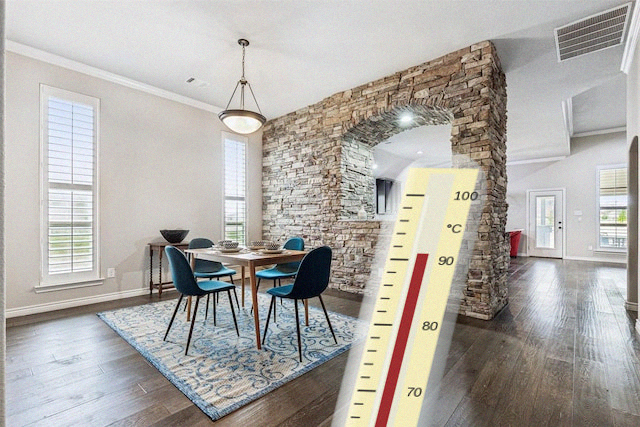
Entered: 91; °C
